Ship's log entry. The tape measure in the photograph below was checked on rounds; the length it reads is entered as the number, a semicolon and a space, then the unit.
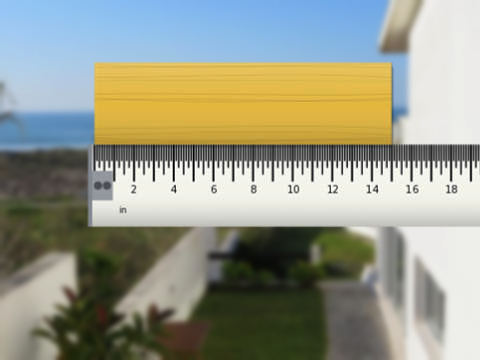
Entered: 15; in
